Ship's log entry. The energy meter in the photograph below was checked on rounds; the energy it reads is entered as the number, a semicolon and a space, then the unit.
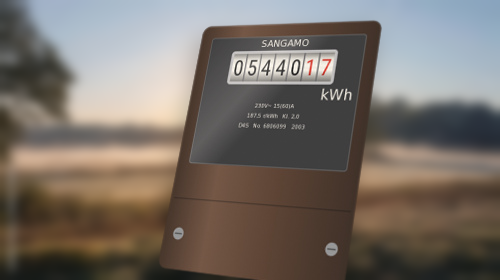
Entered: 5440.17; kWh
